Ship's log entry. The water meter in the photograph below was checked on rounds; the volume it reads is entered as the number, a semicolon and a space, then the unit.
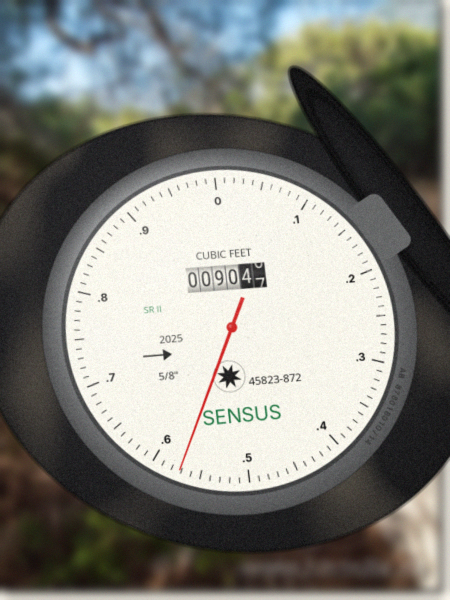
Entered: 9046.57; ft³
